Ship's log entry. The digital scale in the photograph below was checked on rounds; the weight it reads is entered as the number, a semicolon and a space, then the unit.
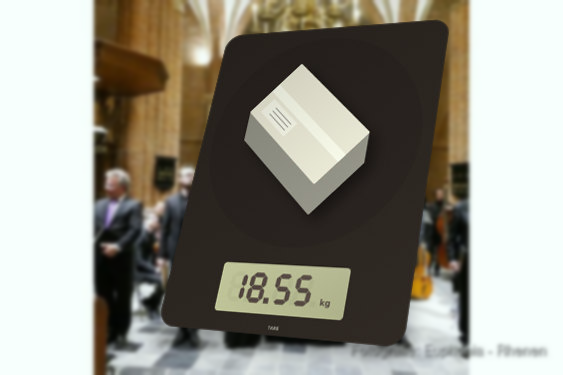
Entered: 18.55; kg
